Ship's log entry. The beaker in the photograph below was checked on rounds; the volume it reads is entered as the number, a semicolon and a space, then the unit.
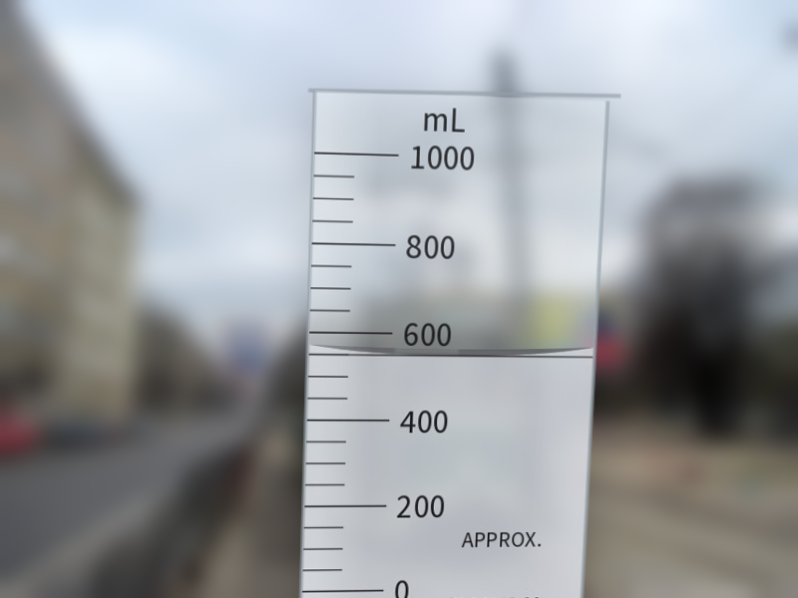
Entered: 550; mL
